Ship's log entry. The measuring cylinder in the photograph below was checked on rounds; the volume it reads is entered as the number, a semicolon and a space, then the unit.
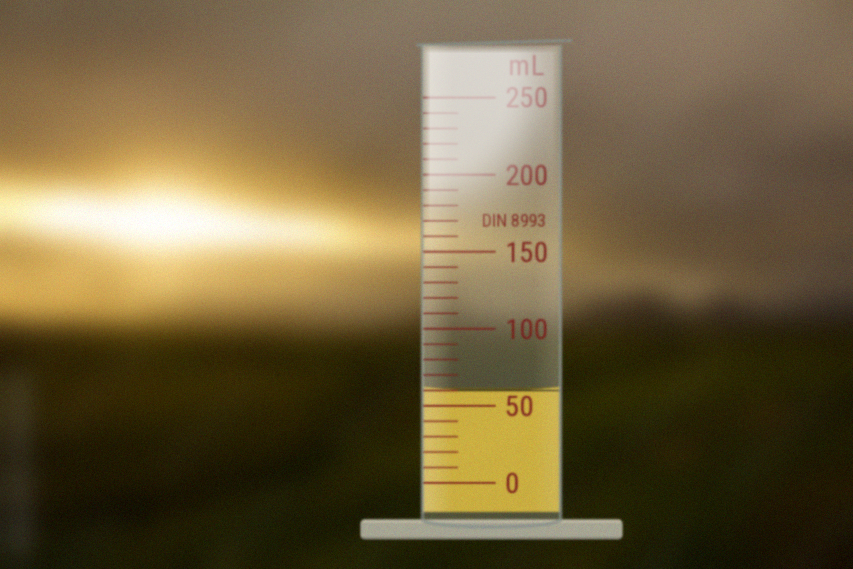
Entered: 60; mL
